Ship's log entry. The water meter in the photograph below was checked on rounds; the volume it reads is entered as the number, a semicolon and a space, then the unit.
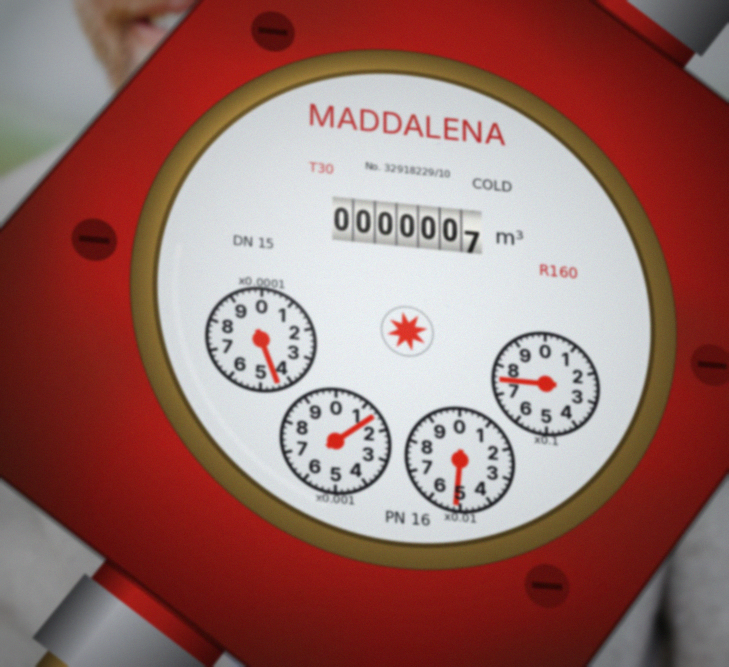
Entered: 6.7514; m³
